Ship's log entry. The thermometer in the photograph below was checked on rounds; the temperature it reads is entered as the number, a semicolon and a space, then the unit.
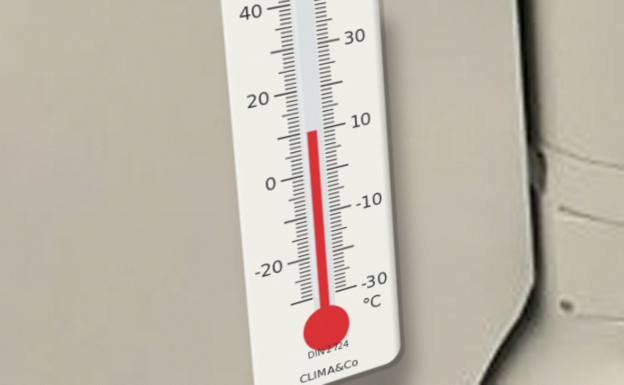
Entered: 10; °C
